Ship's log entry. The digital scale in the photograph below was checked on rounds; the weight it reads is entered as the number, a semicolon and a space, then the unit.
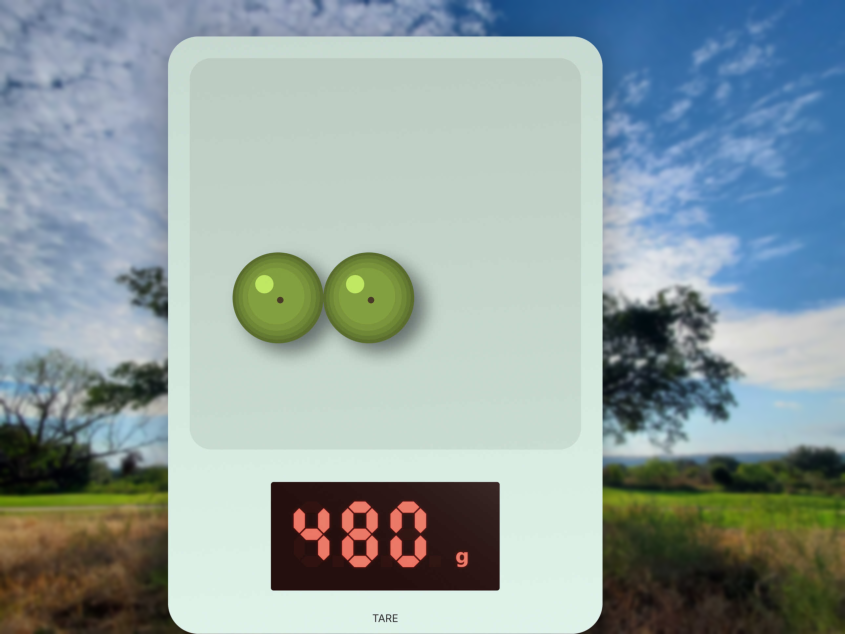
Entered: 480; g
